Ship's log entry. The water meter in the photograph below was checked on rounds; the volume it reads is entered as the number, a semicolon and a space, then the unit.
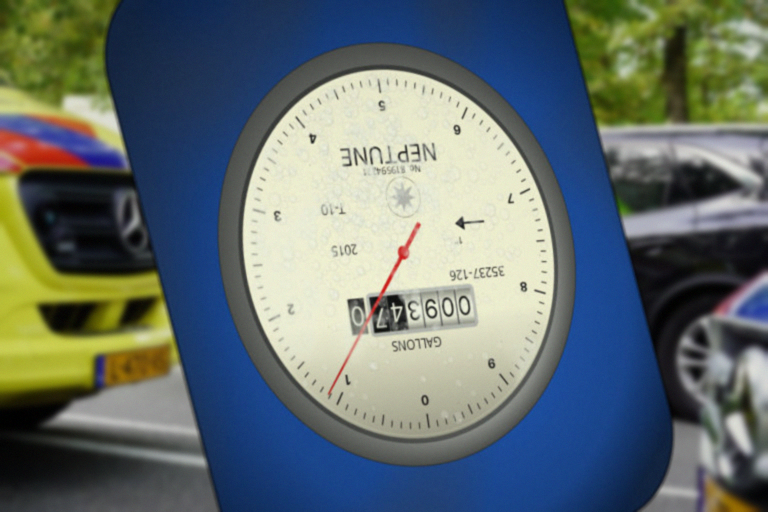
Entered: 93471.1; gal
